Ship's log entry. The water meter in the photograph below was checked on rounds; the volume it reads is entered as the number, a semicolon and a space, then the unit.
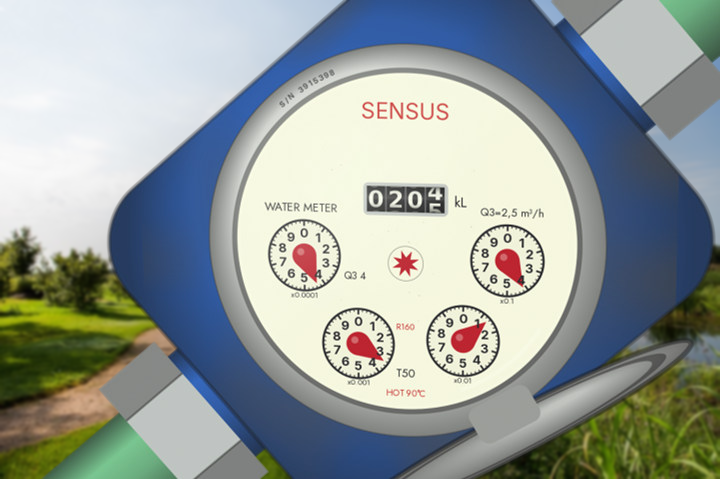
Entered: 204.4134; kL
